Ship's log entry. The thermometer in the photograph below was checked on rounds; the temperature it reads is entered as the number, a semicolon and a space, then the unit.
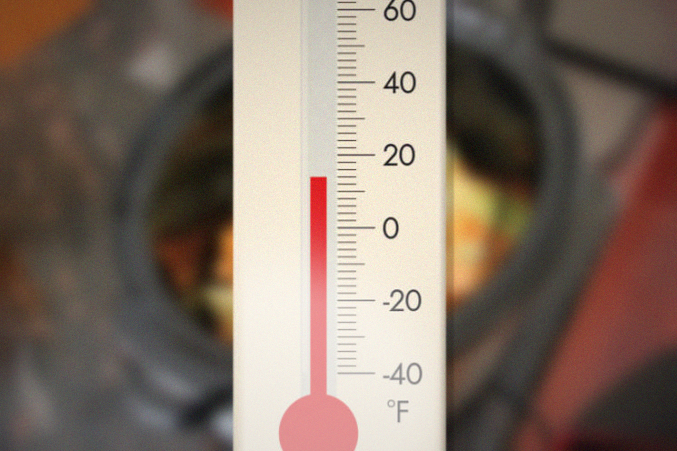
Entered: 14; °F
